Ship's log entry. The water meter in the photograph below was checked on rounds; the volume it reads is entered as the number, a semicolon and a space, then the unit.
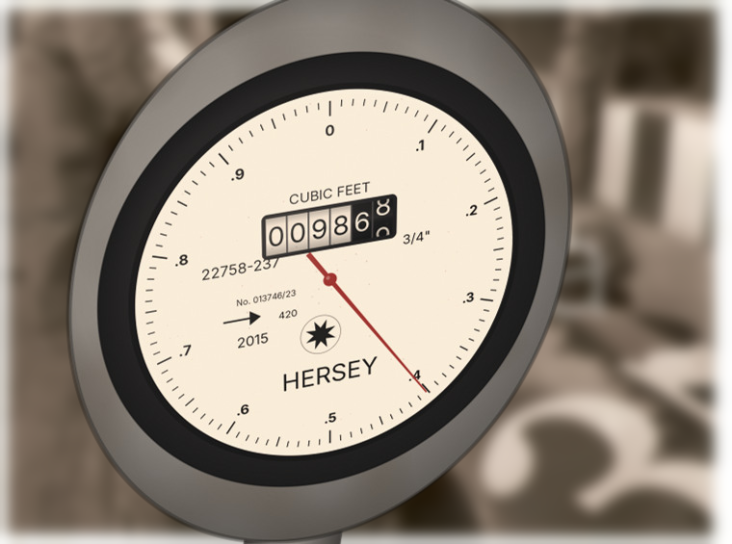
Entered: 9868.40; ft³
